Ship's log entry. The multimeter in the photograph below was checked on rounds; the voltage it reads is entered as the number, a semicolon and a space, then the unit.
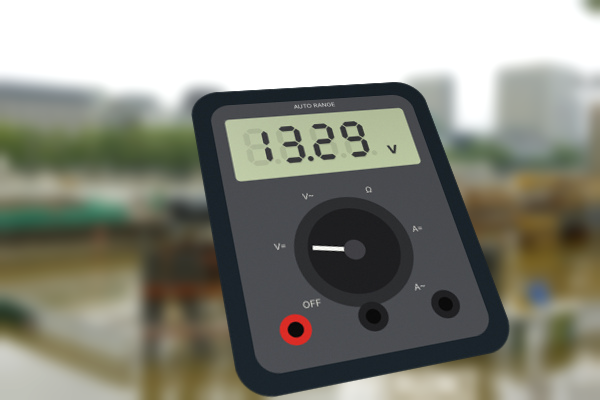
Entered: 13.29; V
